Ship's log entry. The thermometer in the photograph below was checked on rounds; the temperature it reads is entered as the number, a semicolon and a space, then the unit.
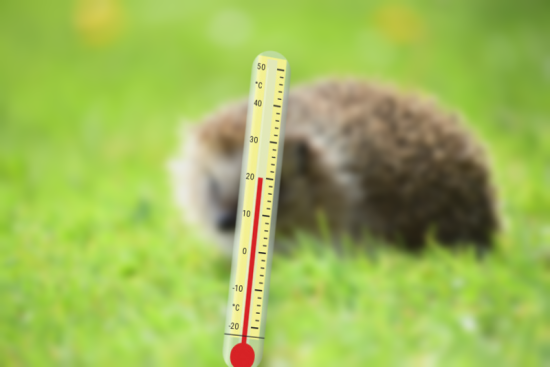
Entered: 20; °C
